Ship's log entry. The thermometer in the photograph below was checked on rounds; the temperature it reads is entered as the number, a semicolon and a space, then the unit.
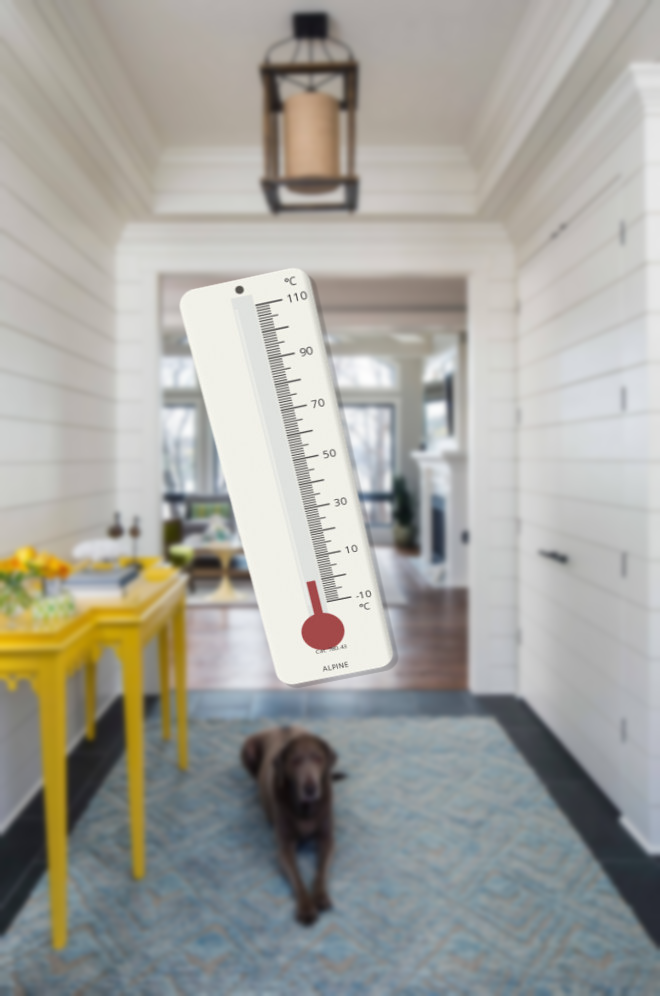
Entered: 0; °C
